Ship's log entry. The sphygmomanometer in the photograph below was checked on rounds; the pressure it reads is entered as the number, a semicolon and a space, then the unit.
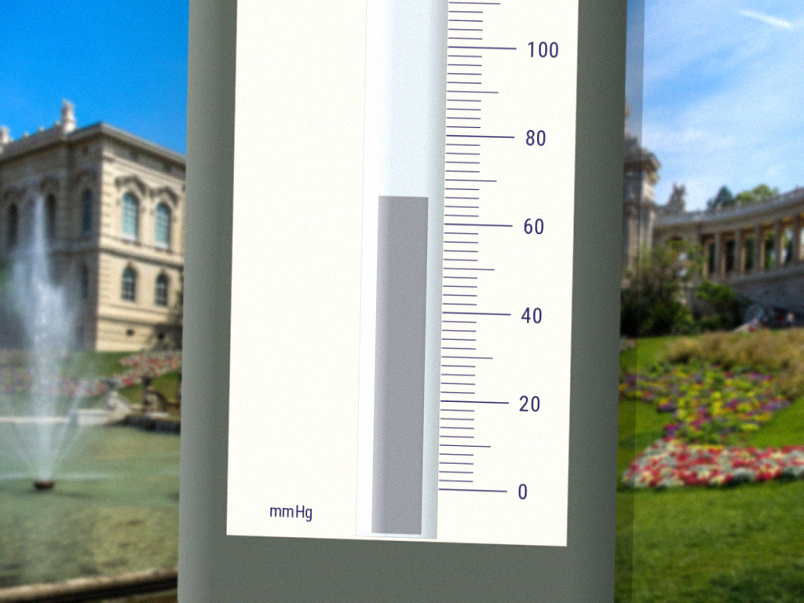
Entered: 66; mmHg
